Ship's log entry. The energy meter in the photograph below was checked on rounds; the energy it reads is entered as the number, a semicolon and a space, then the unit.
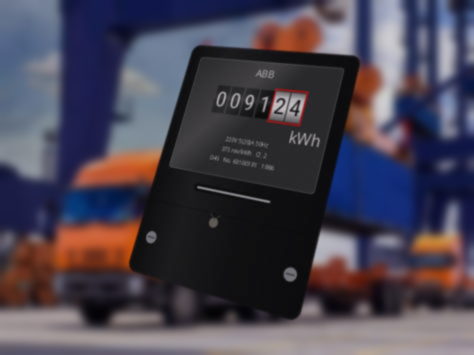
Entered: 91.24; kWh
